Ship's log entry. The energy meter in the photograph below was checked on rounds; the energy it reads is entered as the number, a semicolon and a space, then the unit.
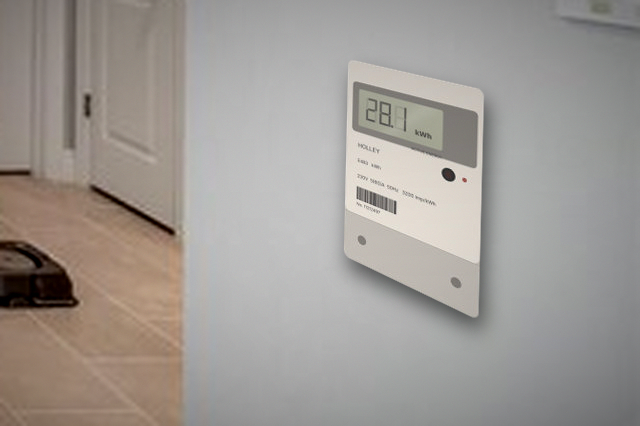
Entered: 28.1; kWh
